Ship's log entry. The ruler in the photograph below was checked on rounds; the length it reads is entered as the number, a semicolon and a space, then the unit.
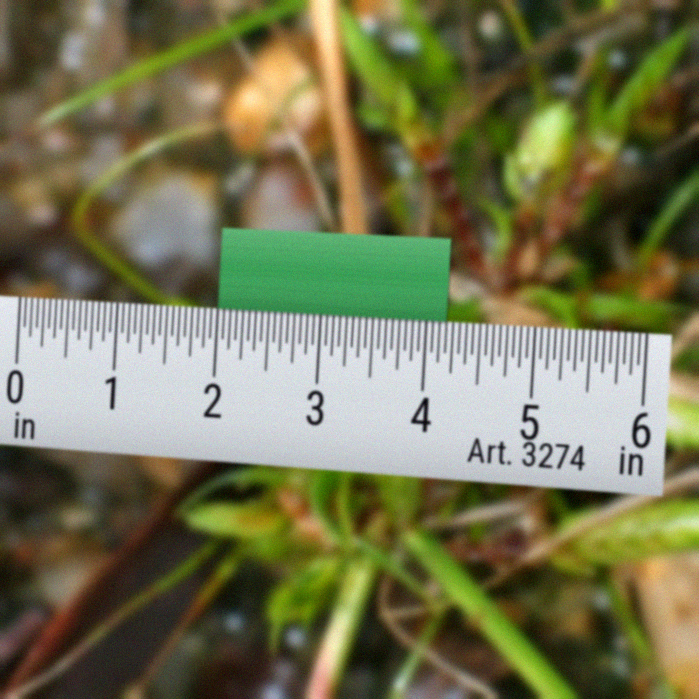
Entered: 2.1875; in
